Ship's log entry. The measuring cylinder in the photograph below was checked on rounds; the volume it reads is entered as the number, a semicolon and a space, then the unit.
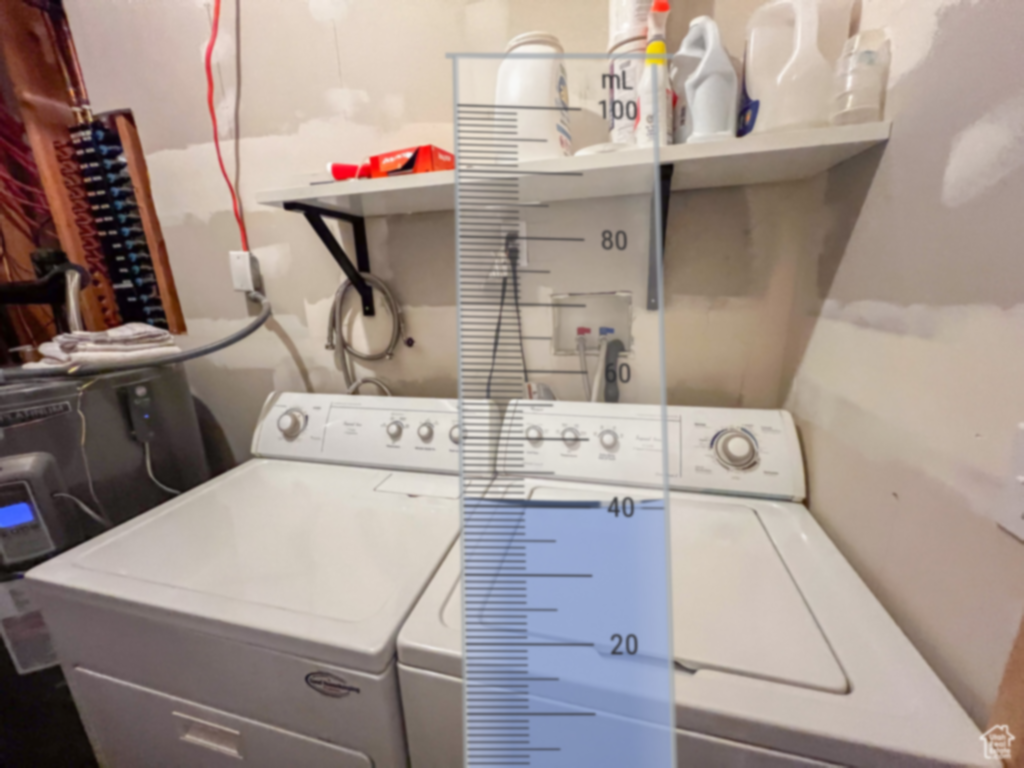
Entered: 40; mL
